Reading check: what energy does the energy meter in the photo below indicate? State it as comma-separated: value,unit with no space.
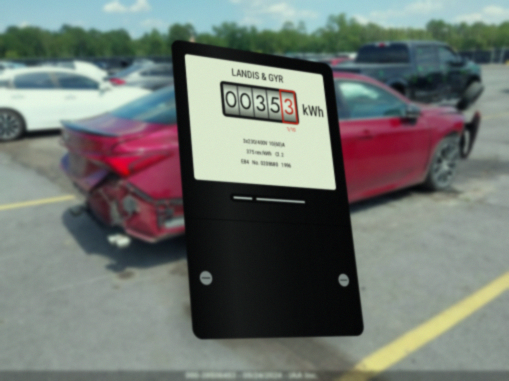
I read 35.3,kWh
